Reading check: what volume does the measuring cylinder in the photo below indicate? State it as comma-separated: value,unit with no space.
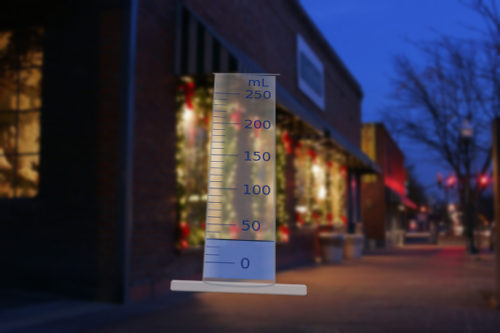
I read 30,mL
